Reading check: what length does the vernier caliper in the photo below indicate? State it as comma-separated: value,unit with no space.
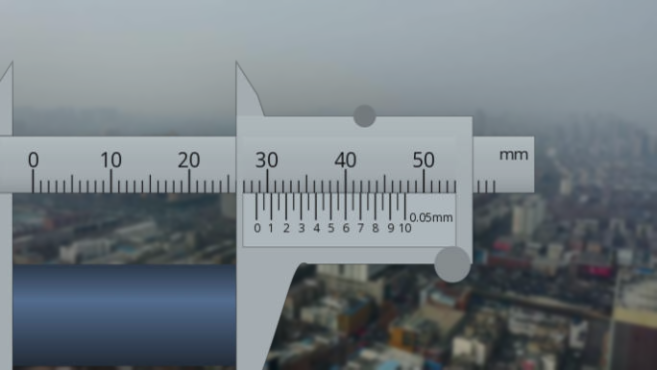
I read 28.6,mm
